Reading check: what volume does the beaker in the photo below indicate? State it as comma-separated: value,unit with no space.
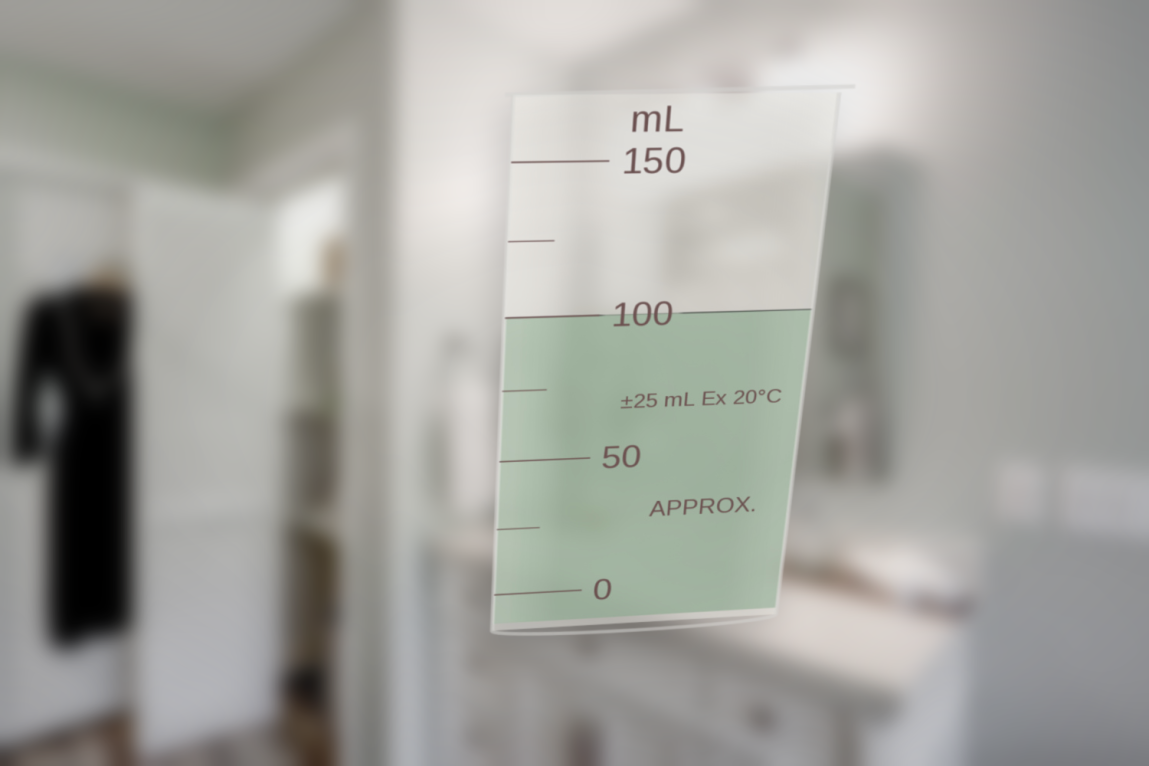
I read 100,mL
